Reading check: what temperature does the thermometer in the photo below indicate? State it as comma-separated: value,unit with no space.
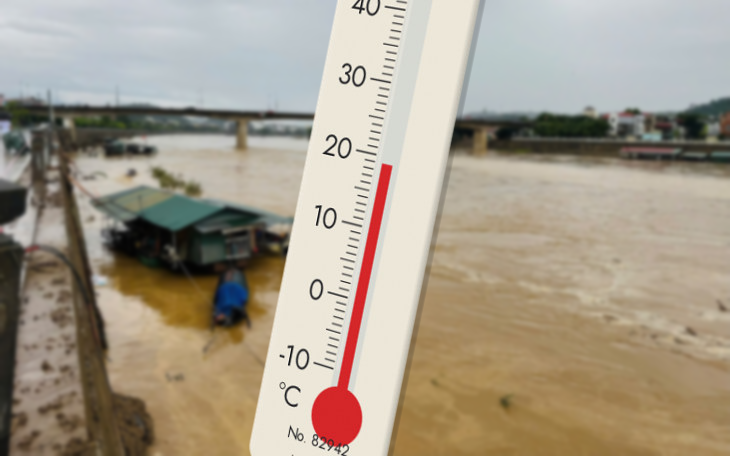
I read 19,°C
